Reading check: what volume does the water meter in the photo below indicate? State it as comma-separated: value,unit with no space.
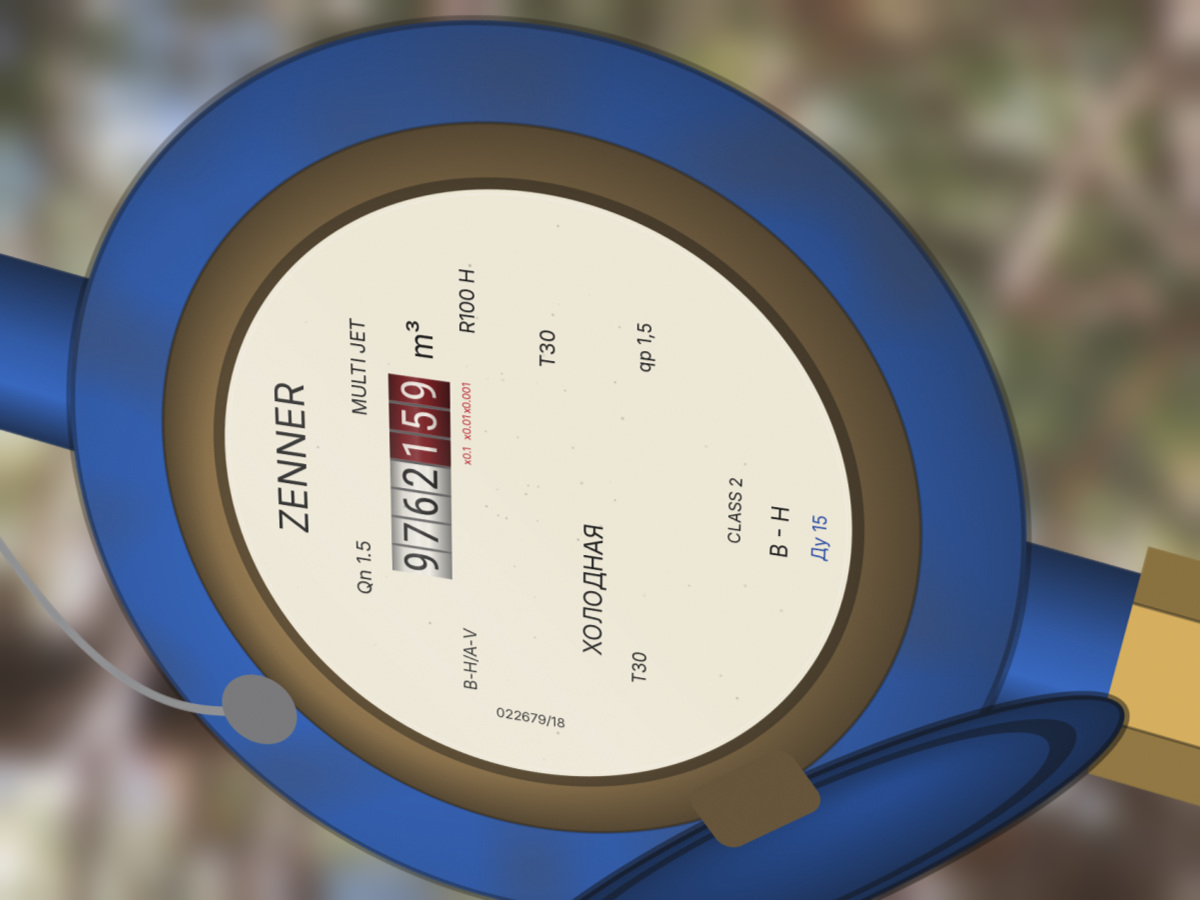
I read 9762.159,m³
